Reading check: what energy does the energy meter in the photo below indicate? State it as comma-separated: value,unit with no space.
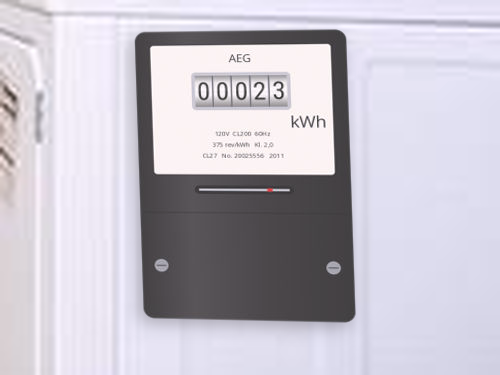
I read 23,kWh
